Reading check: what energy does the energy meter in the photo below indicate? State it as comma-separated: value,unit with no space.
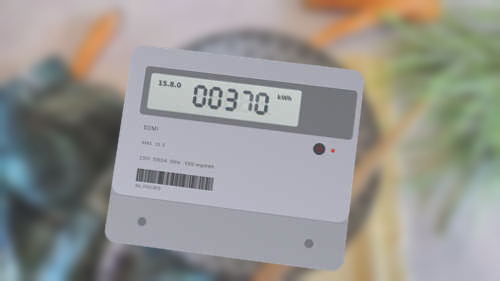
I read 370,kWh
